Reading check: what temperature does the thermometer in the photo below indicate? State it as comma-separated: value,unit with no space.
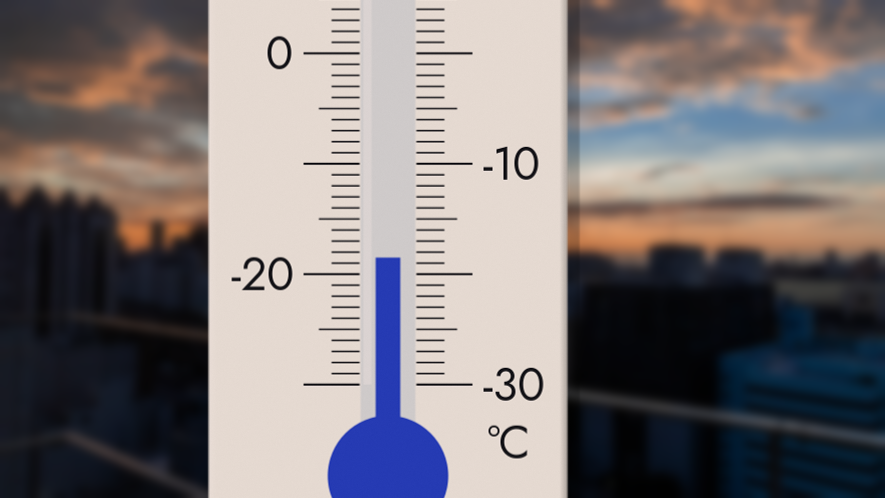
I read -18.5,°C
